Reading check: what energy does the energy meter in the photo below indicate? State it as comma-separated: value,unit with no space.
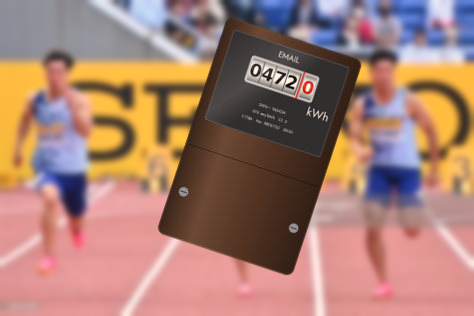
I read 472.0,kWh
